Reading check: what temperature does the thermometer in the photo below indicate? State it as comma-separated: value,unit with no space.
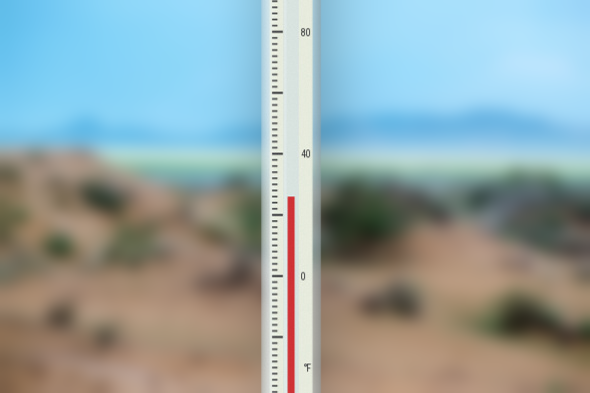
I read 26,°F
